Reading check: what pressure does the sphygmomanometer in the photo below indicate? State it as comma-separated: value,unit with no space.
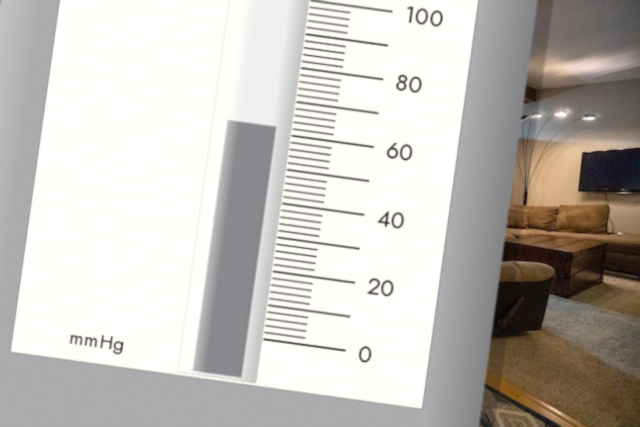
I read 62,mmHg
